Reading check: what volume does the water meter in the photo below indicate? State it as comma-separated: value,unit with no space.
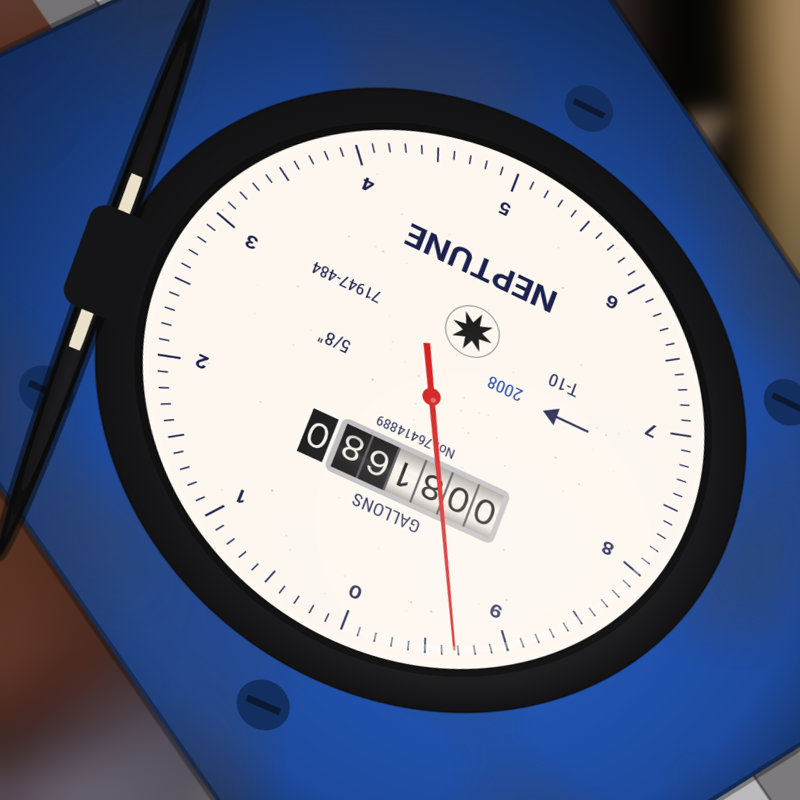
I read 81679.3,gal
